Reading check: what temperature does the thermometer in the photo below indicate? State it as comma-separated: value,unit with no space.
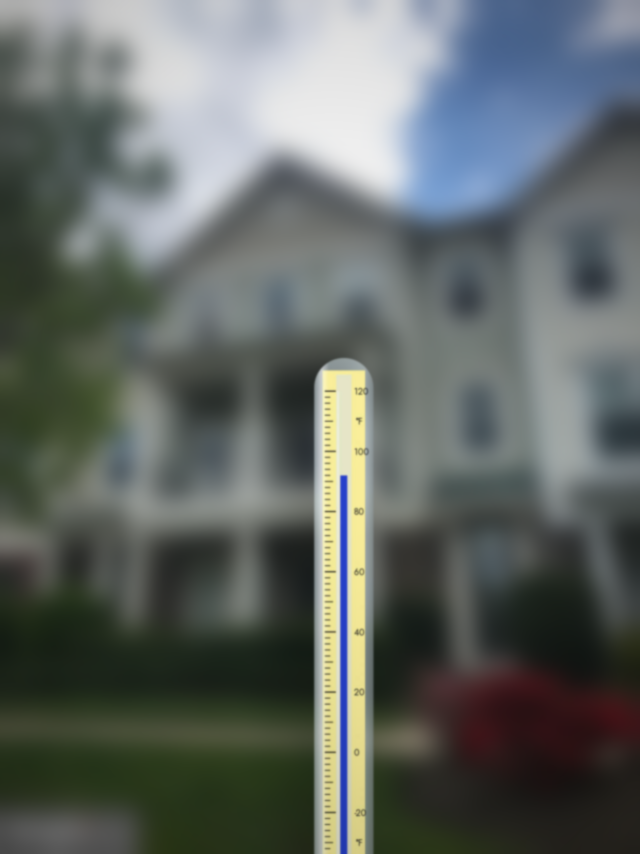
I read 92,°F
